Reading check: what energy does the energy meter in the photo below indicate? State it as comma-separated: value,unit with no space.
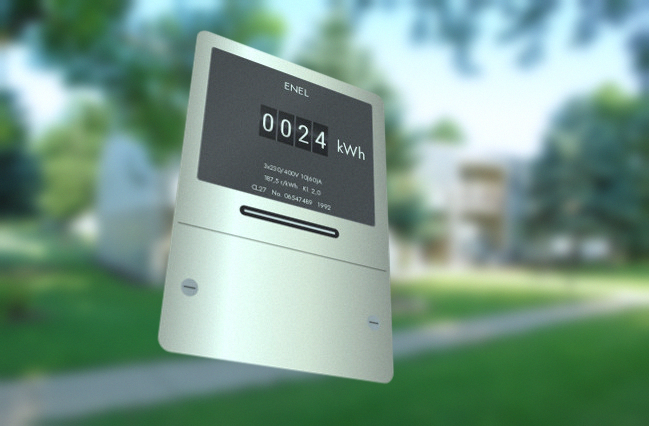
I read 24,kWh
